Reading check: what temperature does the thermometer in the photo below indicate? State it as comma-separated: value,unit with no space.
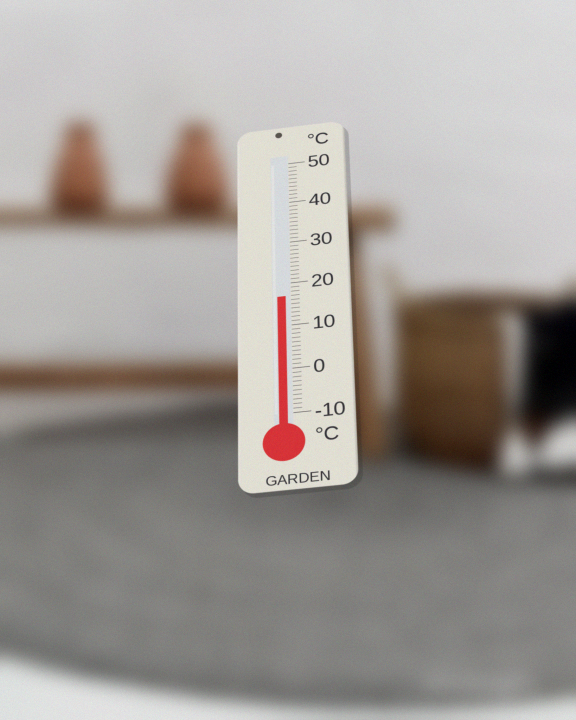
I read 17,°C
